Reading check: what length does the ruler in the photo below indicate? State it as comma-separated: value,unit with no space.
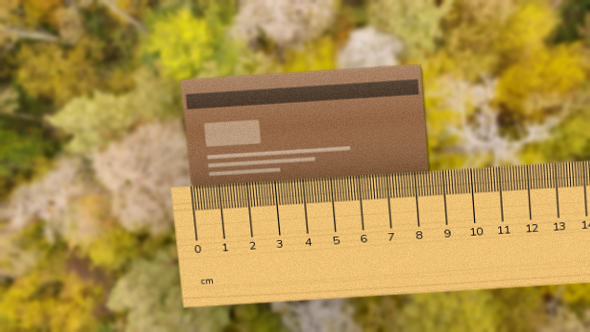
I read 8.5,cm
